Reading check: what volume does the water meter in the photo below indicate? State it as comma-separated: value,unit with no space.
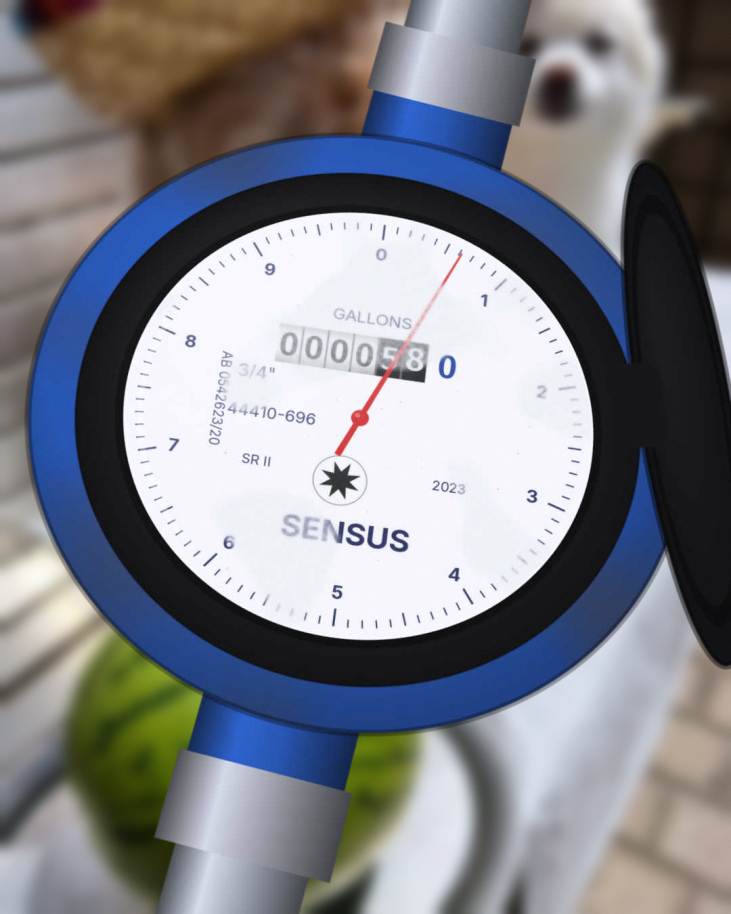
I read 580.6,gal
